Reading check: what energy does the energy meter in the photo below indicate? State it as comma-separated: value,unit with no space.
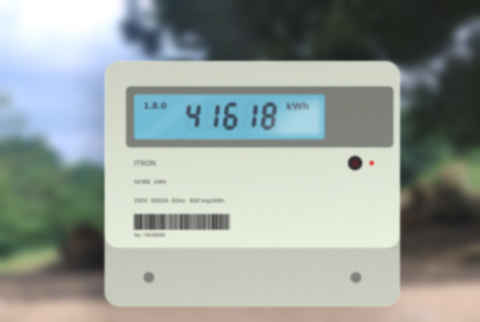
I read 41618,kWh
